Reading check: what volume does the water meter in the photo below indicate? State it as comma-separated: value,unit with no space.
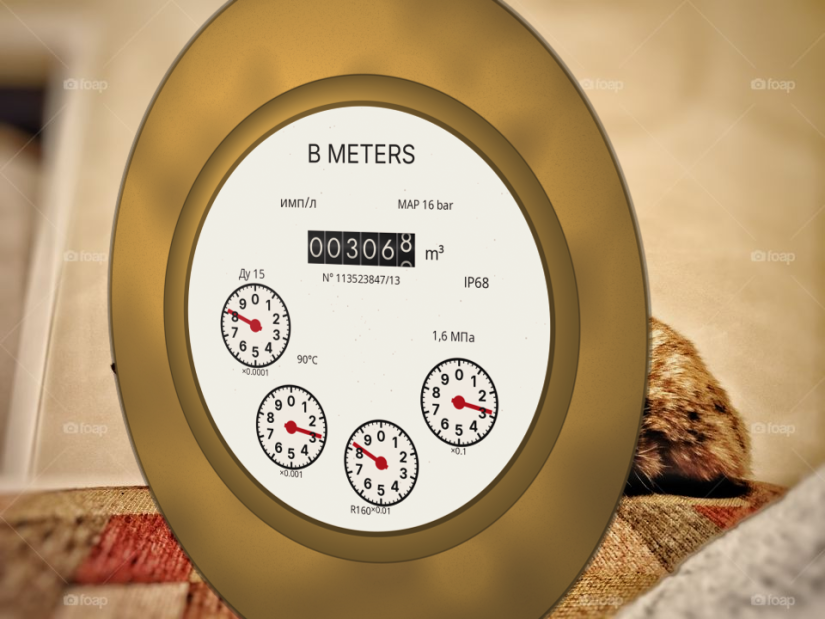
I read 3068.2828,m³
